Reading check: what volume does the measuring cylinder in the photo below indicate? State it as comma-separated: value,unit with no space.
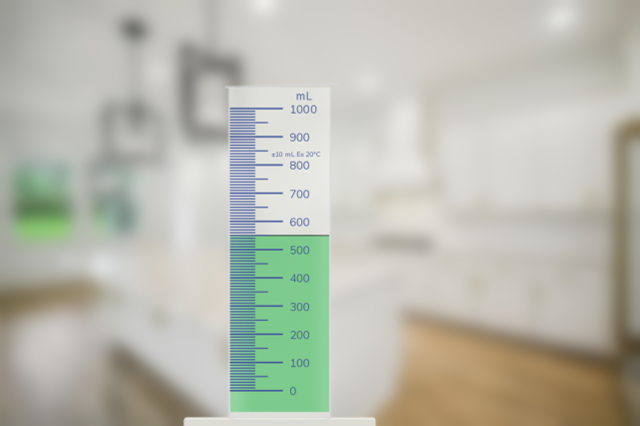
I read 550,mL
